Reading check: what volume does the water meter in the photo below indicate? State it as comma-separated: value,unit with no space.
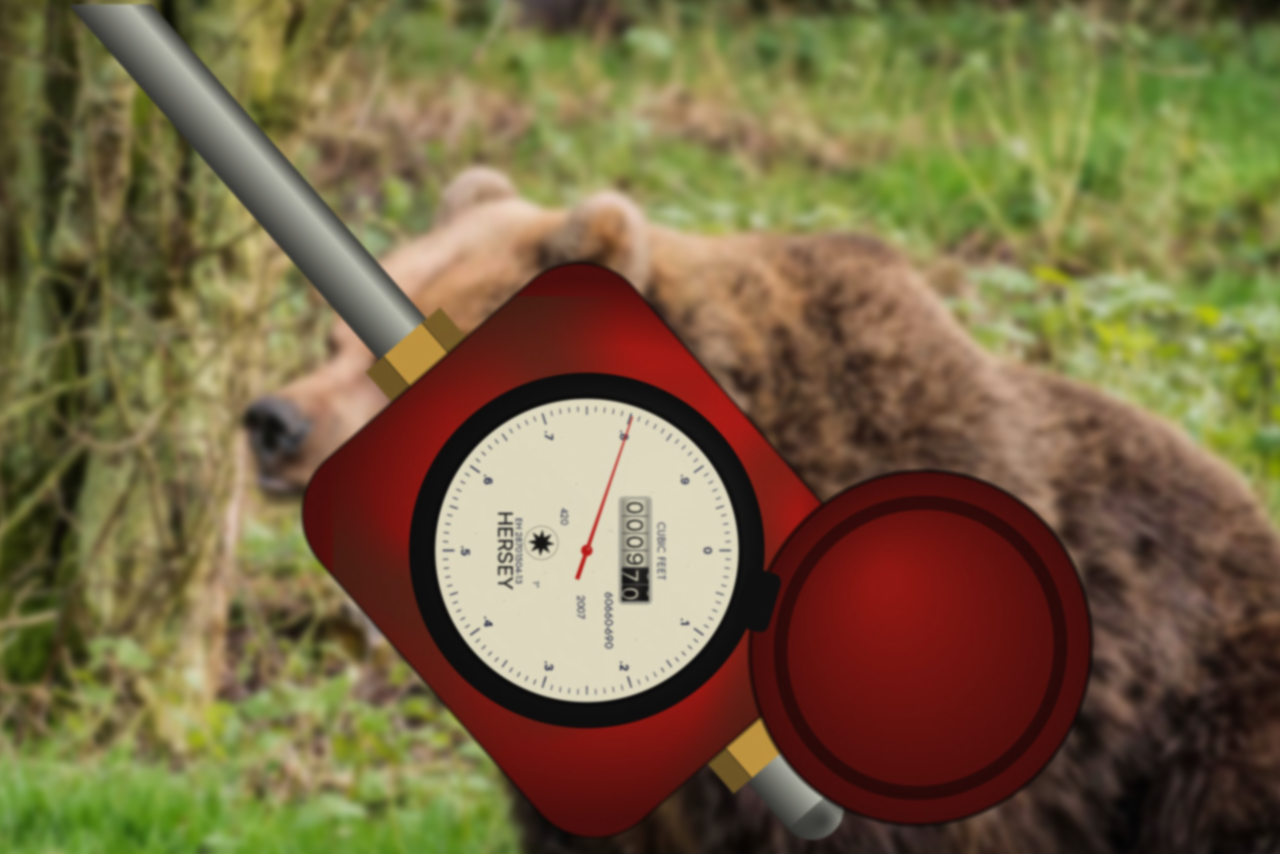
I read 969.80,ft³
